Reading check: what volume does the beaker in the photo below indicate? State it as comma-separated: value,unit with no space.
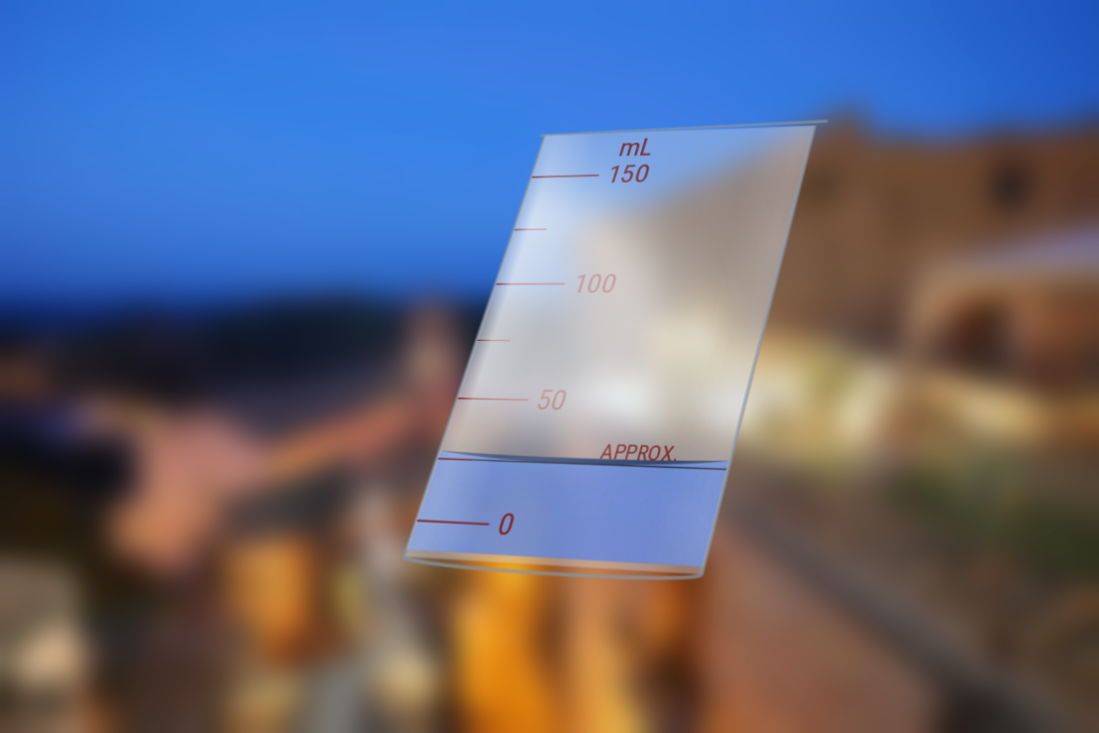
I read 25,mL
